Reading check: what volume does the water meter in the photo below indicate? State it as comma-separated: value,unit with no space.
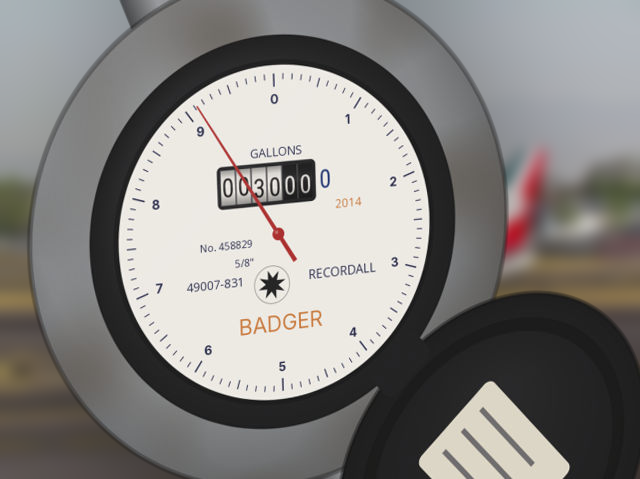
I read 29999.1,gal
